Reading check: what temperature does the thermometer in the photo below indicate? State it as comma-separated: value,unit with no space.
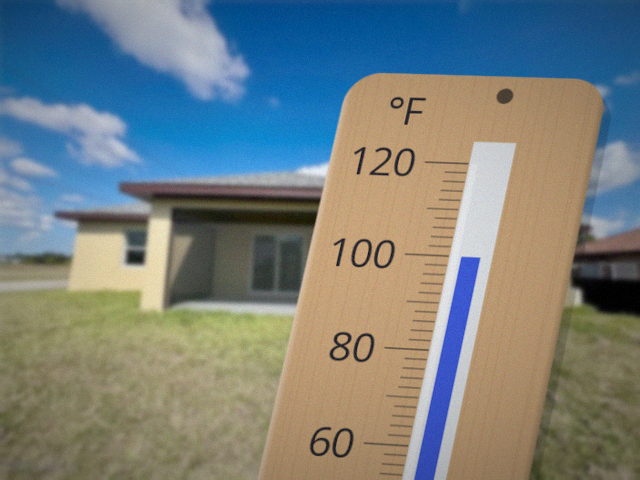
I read 100,°F
